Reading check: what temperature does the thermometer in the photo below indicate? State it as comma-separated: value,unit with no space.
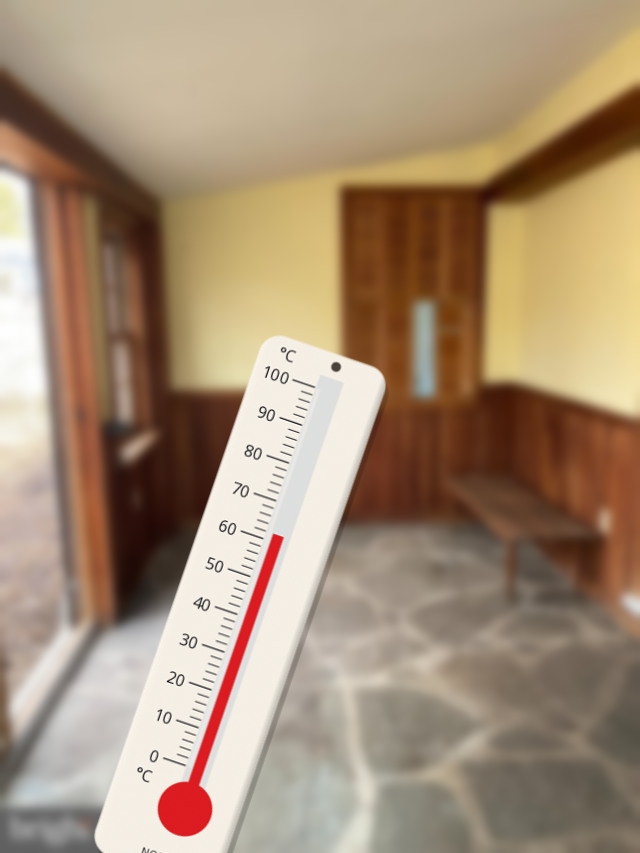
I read 62,°C
